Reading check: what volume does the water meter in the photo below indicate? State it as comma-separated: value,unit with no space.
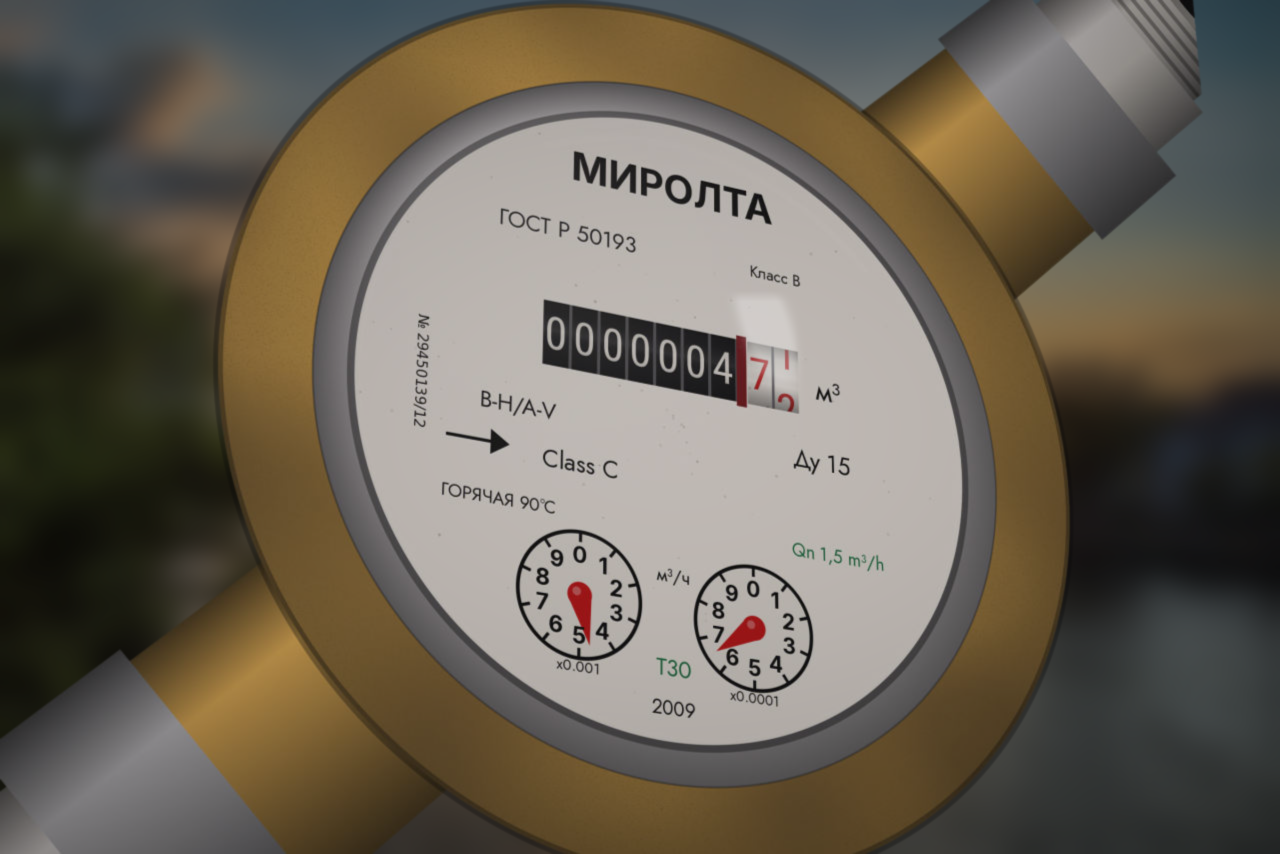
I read 4.7146,m³
